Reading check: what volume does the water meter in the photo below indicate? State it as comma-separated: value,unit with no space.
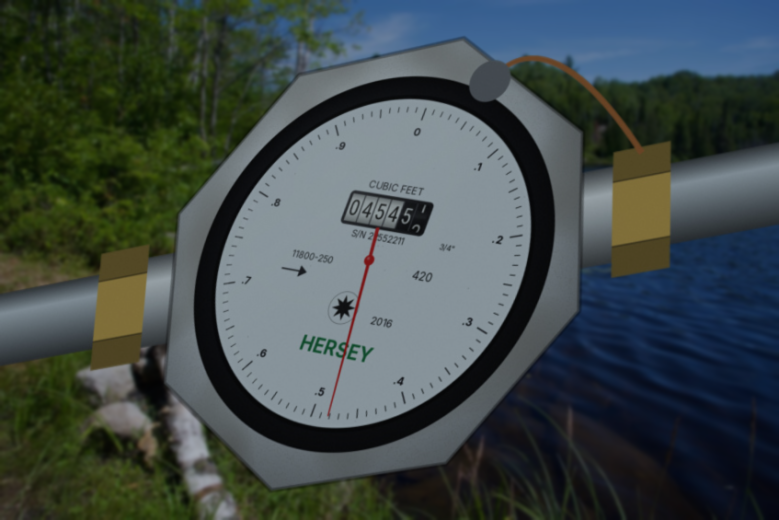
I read 45451.48,ft³
